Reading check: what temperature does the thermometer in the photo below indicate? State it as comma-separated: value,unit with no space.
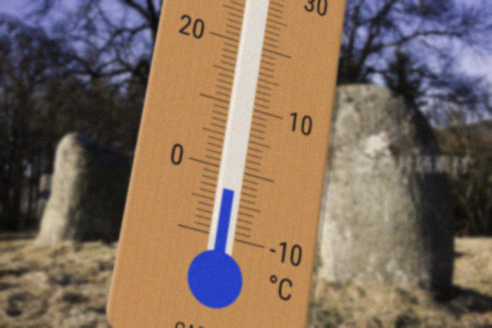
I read -3,°C
